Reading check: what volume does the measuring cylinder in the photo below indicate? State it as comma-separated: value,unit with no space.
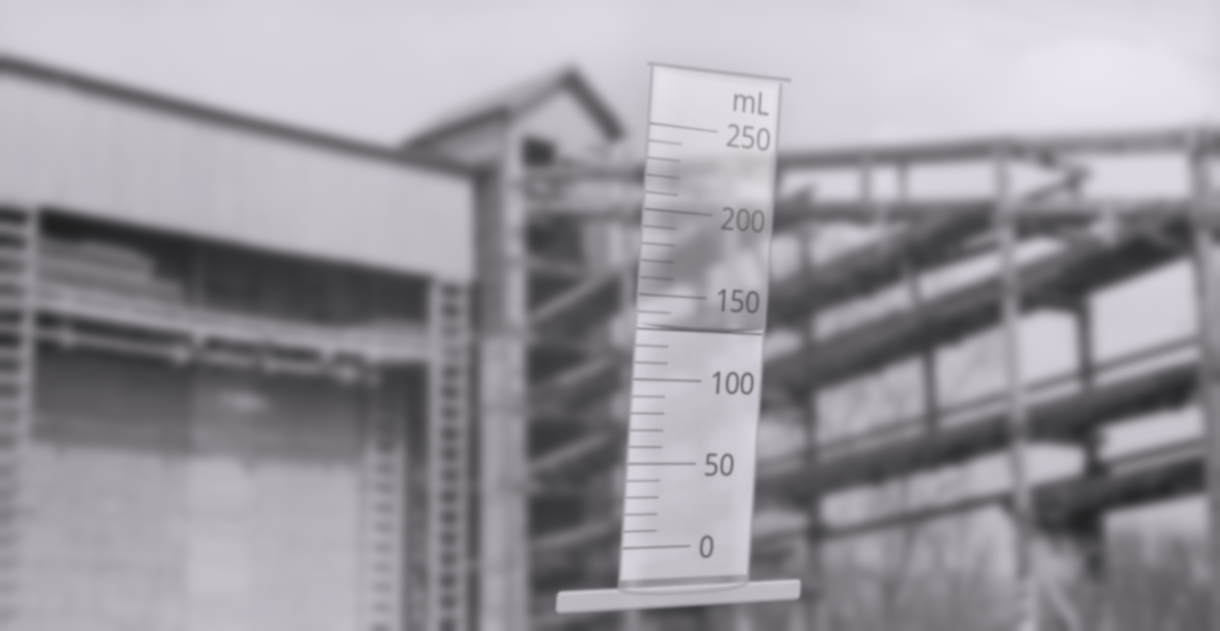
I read 130,mL
